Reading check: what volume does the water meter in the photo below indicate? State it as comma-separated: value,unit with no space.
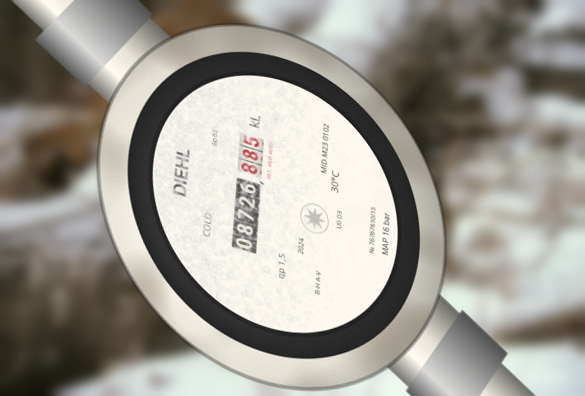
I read 8726.885,kL
